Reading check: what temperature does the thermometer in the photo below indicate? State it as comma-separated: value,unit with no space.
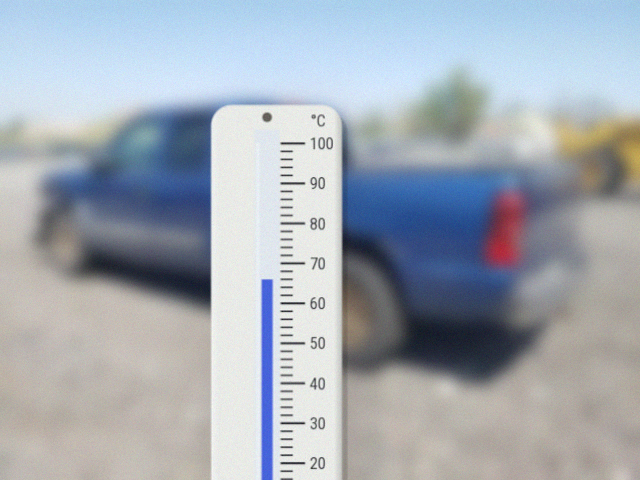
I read 66,°C
